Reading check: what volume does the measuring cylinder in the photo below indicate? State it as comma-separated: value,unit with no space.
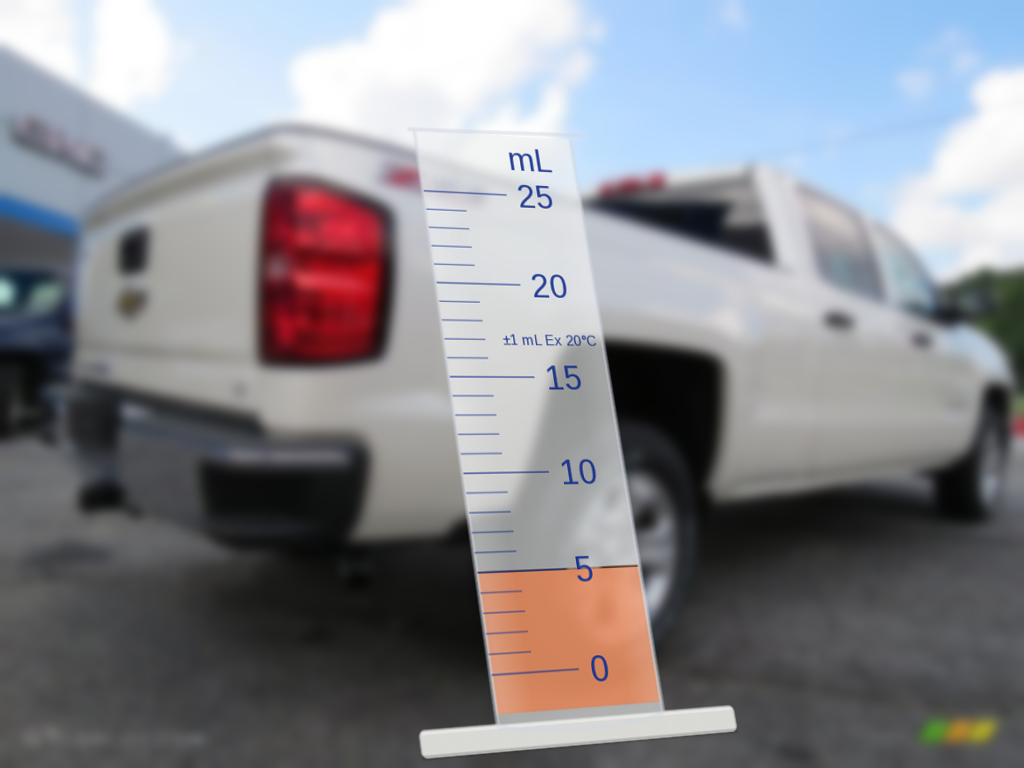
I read 5,mL
